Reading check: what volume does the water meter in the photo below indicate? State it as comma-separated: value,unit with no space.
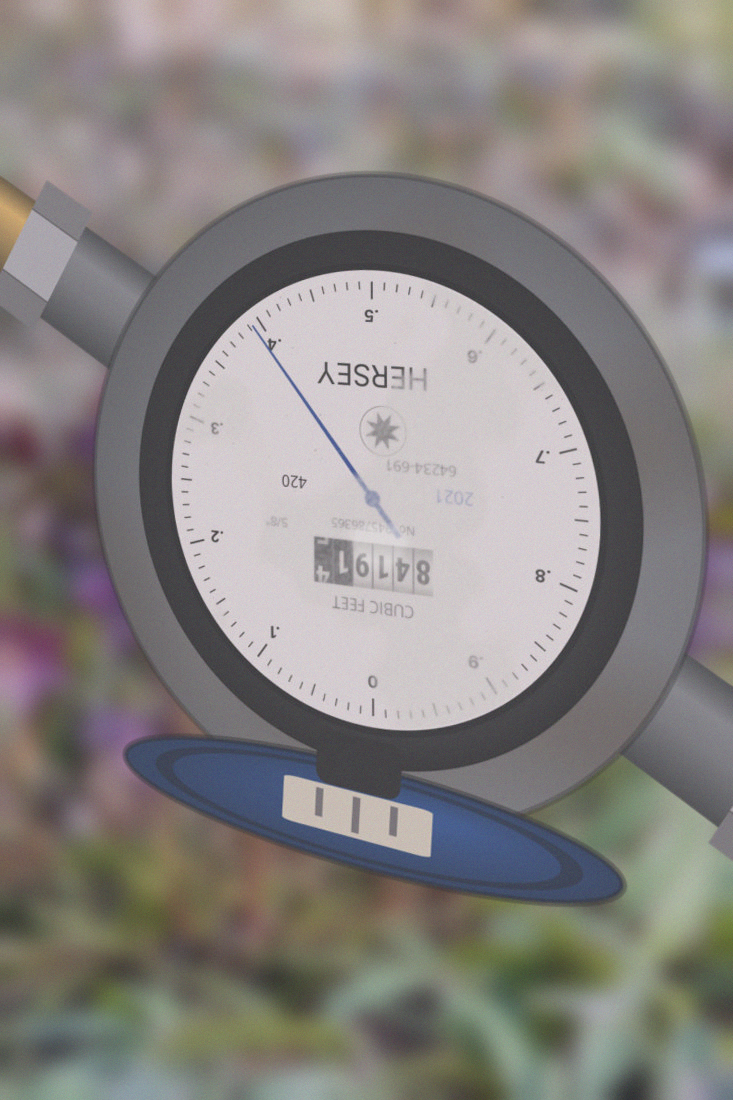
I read 841914.39,ft³
